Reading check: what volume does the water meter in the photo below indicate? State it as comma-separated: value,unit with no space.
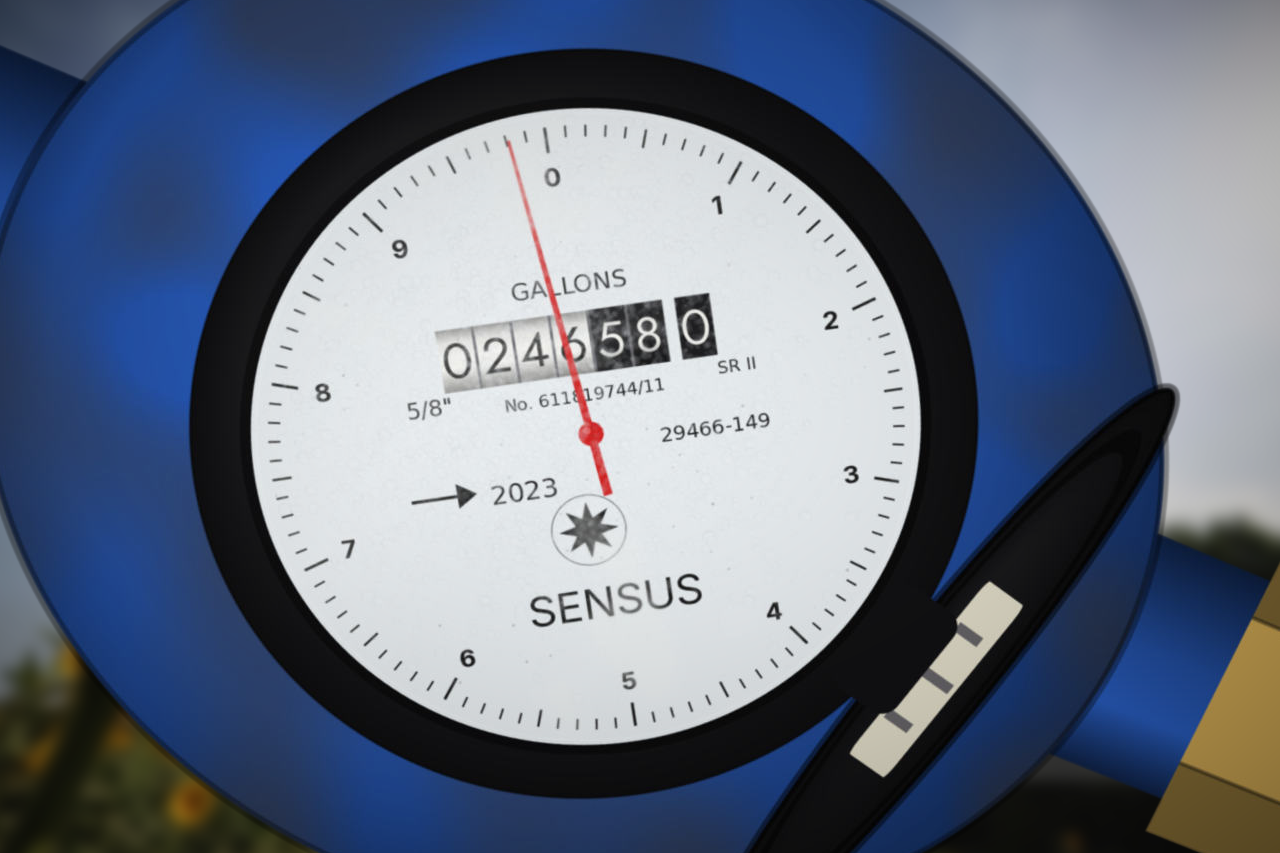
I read 246579.8,gal
